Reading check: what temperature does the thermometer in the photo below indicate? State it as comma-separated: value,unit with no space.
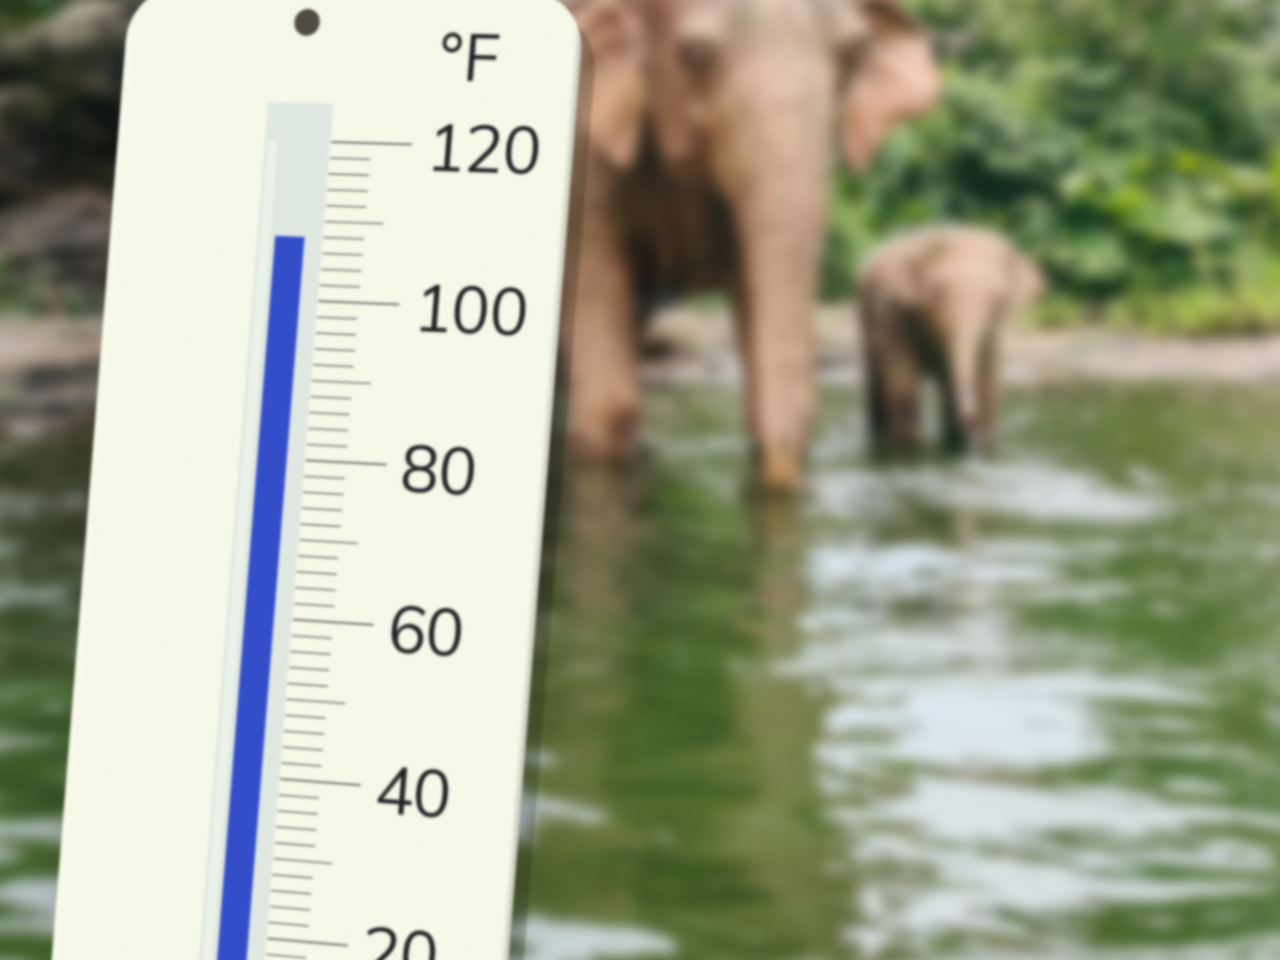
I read 108,°F
